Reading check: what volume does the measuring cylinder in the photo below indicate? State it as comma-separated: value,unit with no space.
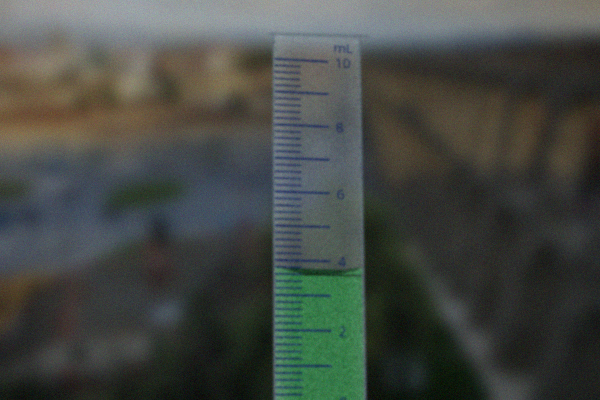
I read 3.6,mL
